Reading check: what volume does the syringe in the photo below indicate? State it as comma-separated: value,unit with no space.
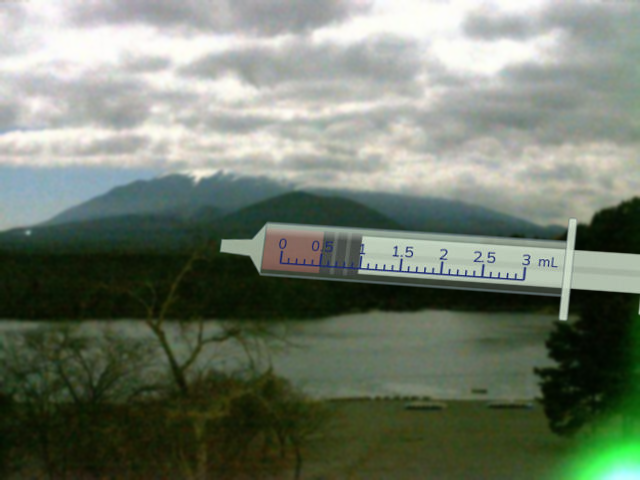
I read 0.5,mL
